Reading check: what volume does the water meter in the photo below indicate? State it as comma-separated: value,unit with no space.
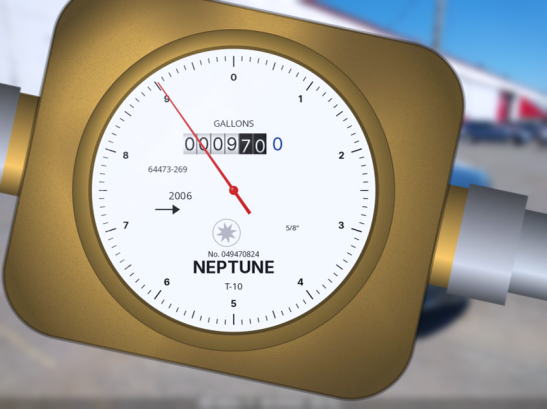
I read 9699.0,gal
